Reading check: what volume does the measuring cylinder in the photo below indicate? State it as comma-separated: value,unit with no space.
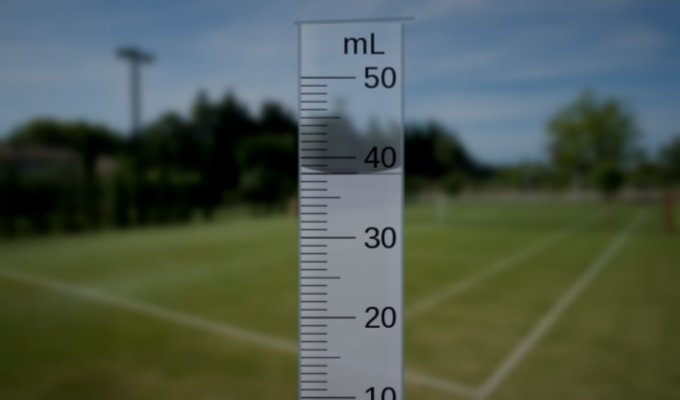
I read 38,mL
